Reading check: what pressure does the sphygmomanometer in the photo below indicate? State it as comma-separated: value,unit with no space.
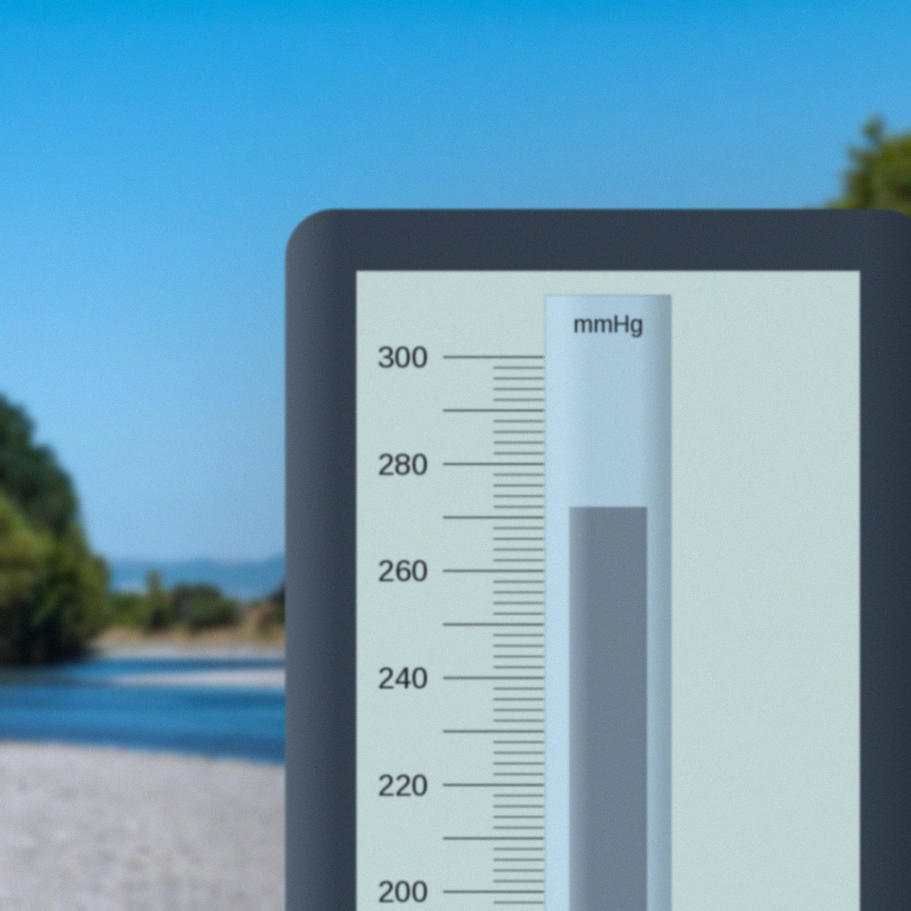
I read 272,mmHg
